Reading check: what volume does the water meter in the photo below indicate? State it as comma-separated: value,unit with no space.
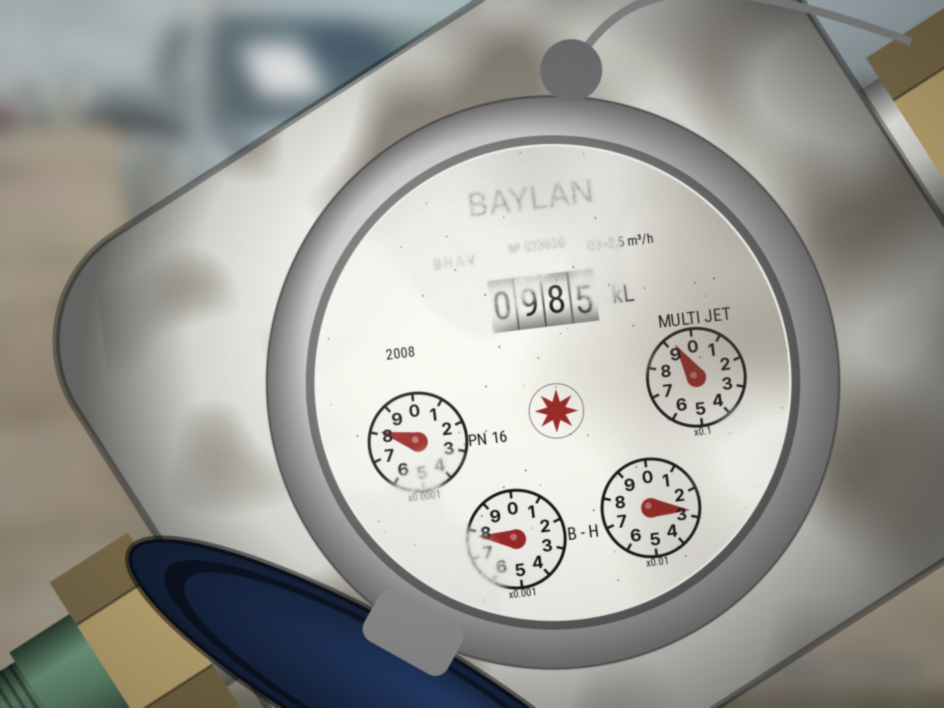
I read 984.9278,kL
